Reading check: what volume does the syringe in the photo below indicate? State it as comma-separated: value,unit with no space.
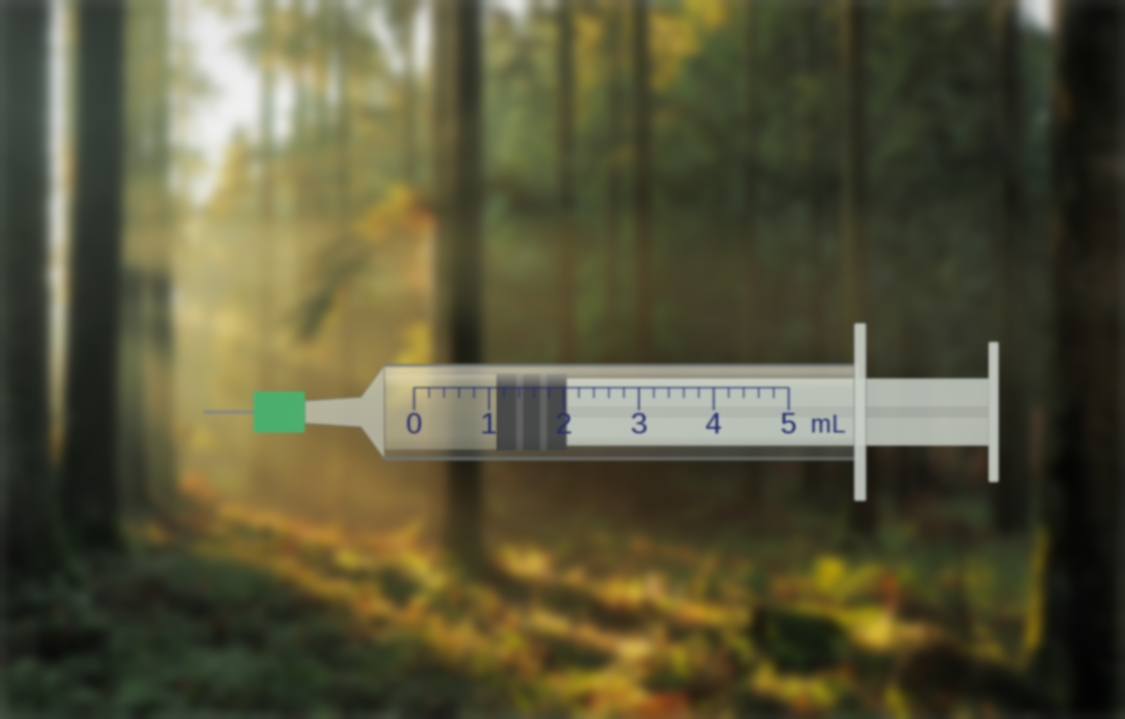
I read 1.1,mL
